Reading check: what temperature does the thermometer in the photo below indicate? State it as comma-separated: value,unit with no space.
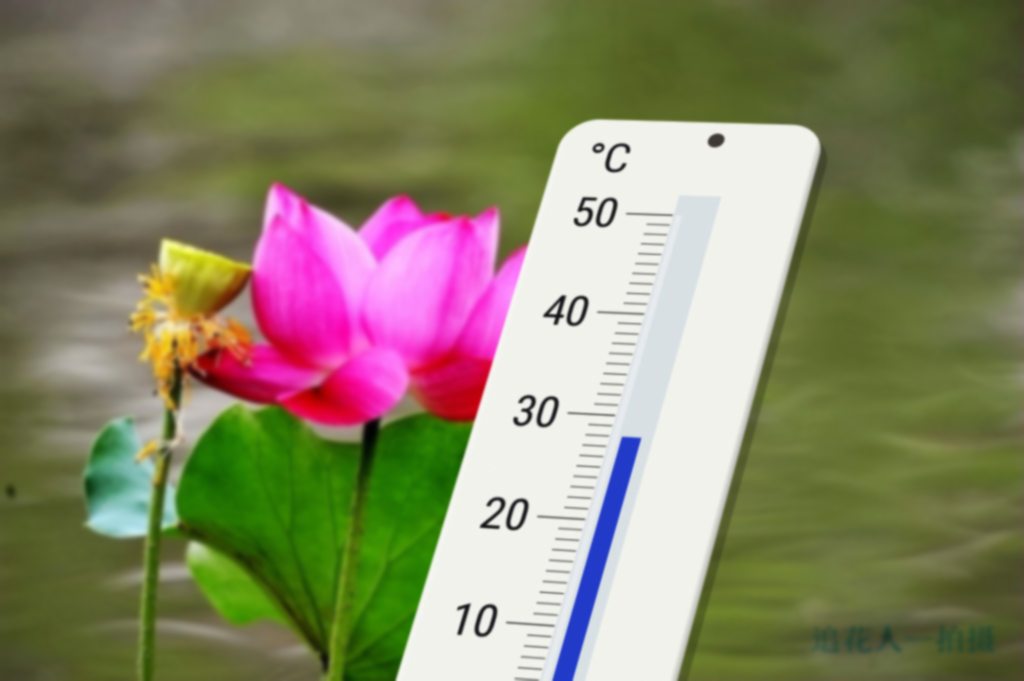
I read 28,°C
